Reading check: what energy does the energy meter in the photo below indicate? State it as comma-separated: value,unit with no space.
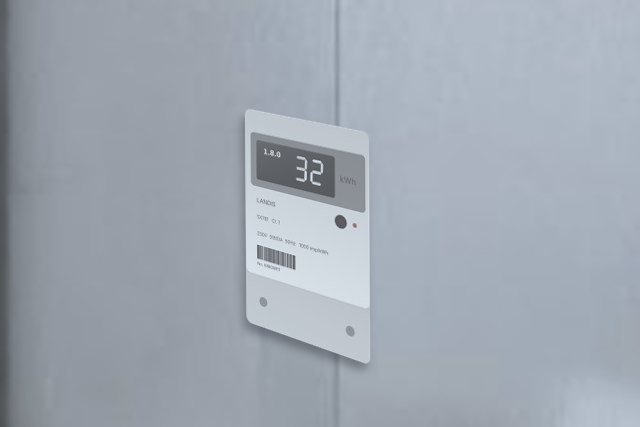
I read 32,kWh
